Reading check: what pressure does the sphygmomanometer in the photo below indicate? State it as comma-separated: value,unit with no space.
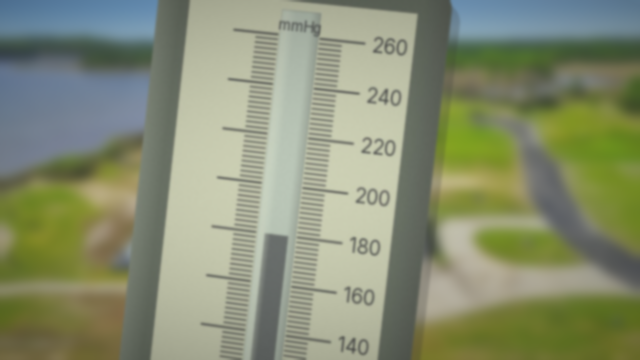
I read 180,mmHg
